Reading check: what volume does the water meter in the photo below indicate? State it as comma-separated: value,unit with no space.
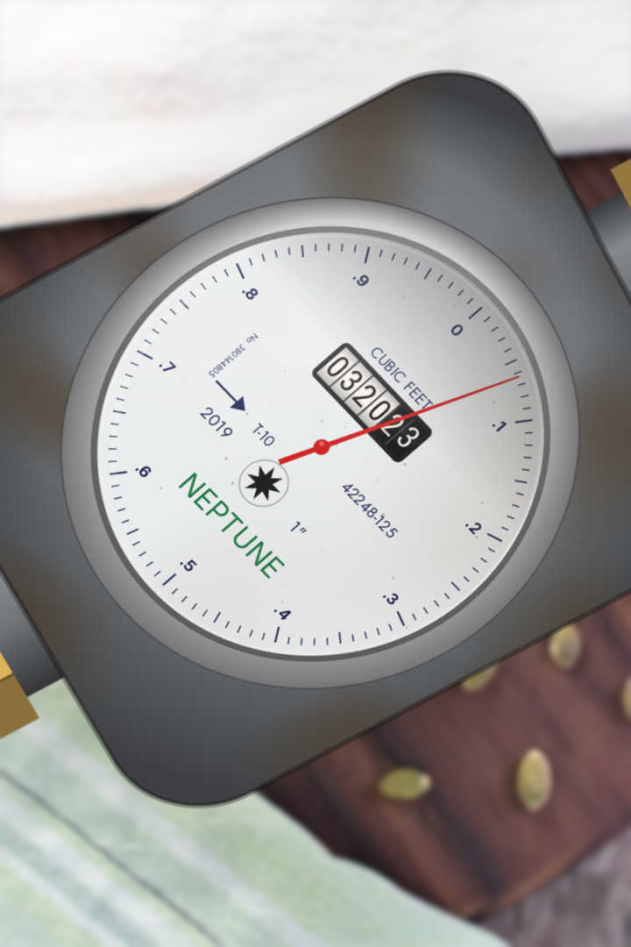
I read 32023.06,ft³
